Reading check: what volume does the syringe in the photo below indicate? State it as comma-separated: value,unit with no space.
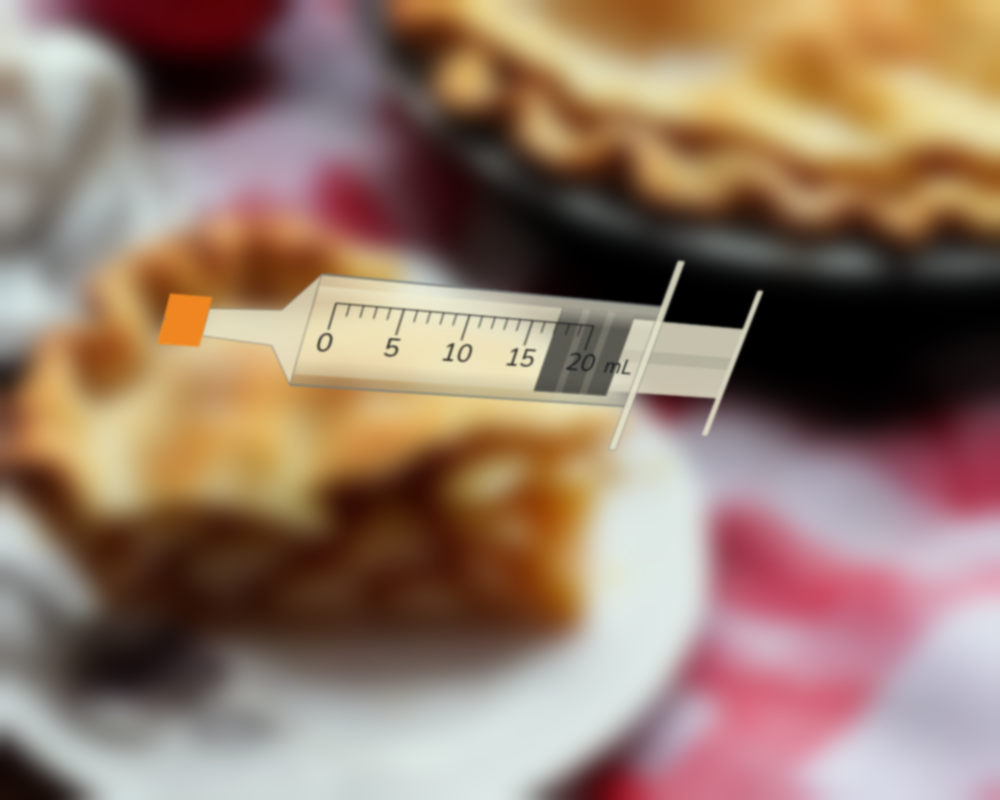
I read 17,mL
